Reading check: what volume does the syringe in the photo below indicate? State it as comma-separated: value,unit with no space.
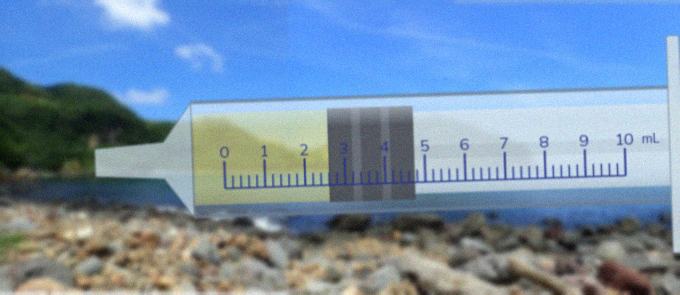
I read 2.6,mL
